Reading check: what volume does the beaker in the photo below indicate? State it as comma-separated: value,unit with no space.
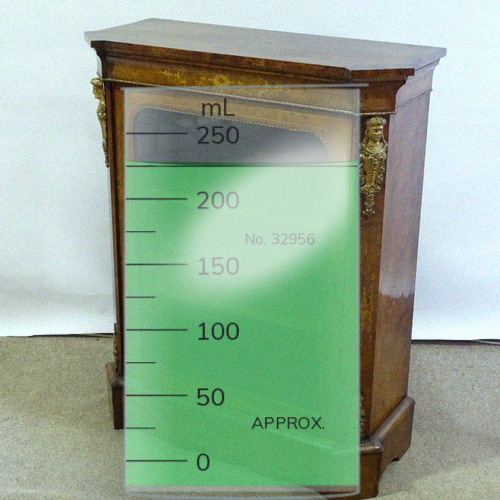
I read 225,mL
